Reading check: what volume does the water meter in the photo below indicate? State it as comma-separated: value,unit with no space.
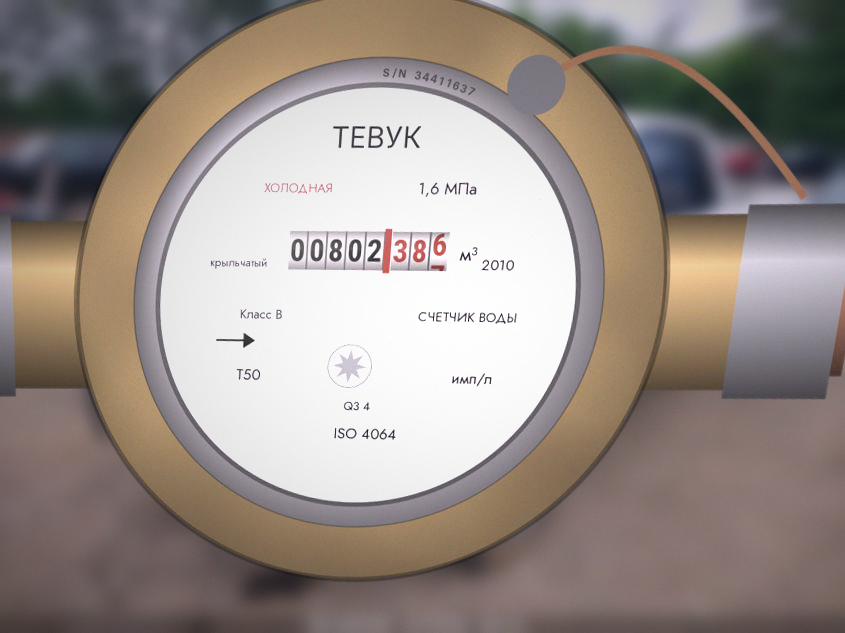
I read 802.386,m³
